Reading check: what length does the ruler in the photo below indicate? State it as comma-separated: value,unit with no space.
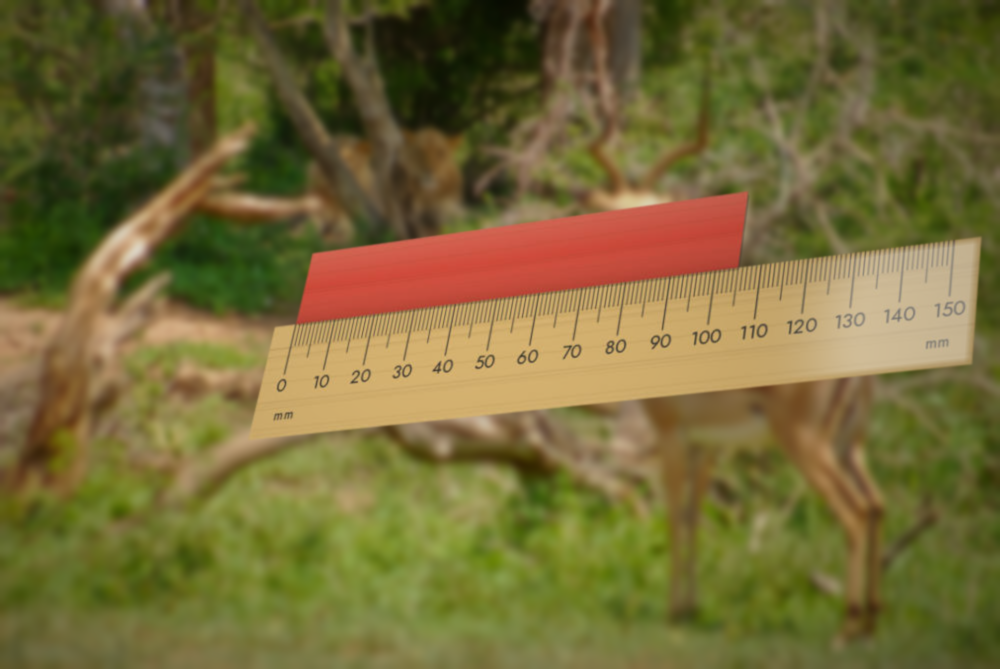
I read 105,mm
